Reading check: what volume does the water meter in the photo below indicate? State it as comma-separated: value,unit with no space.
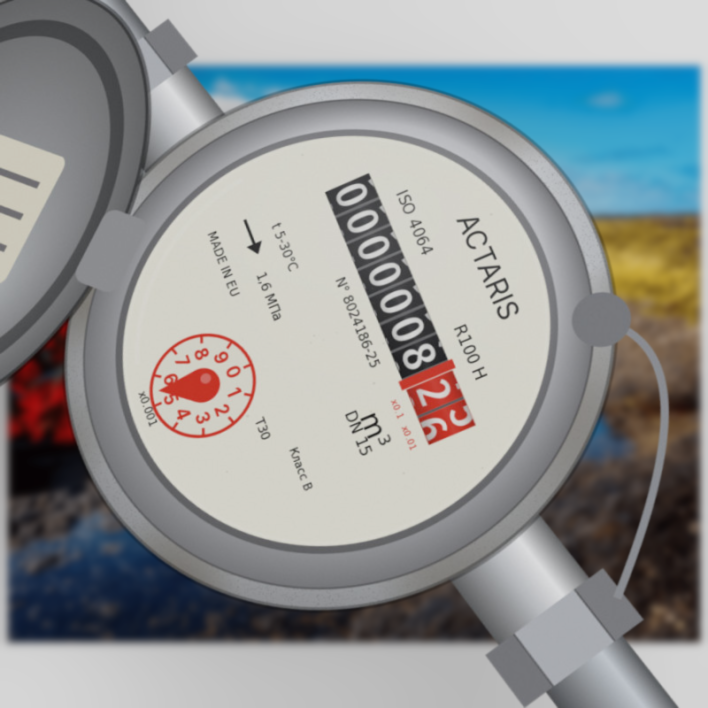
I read 8.255,m³
